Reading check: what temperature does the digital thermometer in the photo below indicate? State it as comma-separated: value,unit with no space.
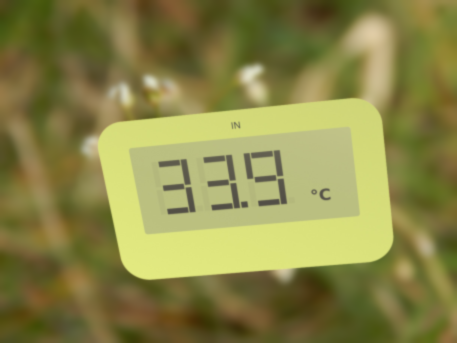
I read 33.9,°C
